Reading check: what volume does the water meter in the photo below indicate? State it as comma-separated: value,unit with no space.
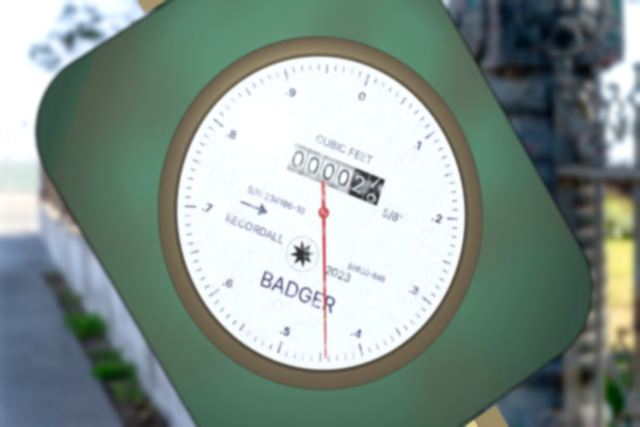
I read 27.44,ft³
